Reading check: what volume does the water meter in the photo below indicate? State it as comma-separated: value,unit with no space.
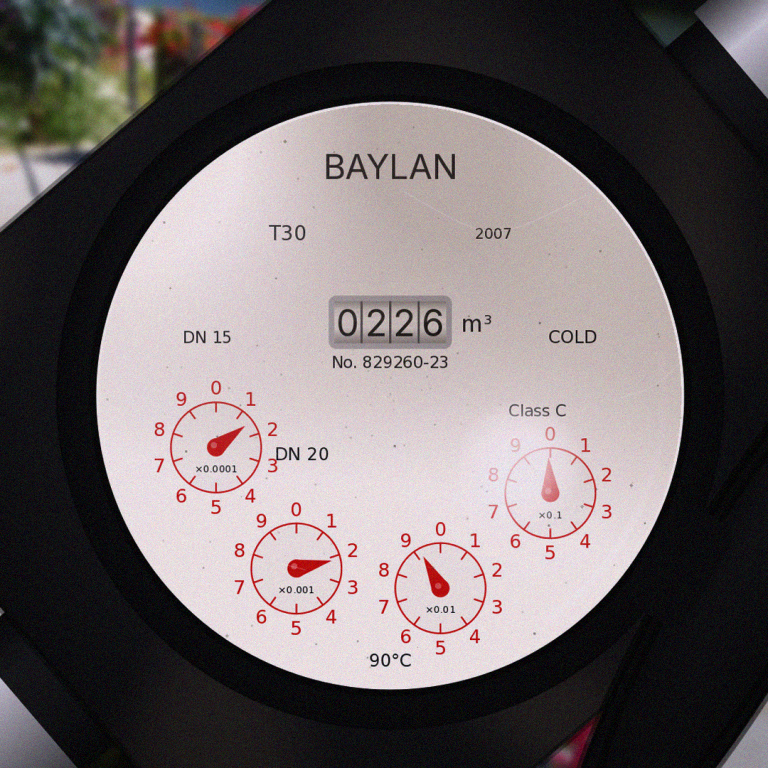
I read 225.9921,m³
